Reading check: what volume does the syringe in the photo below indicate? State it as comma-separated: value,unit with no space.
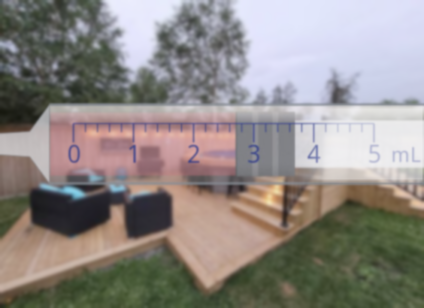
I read 2.7,mL
